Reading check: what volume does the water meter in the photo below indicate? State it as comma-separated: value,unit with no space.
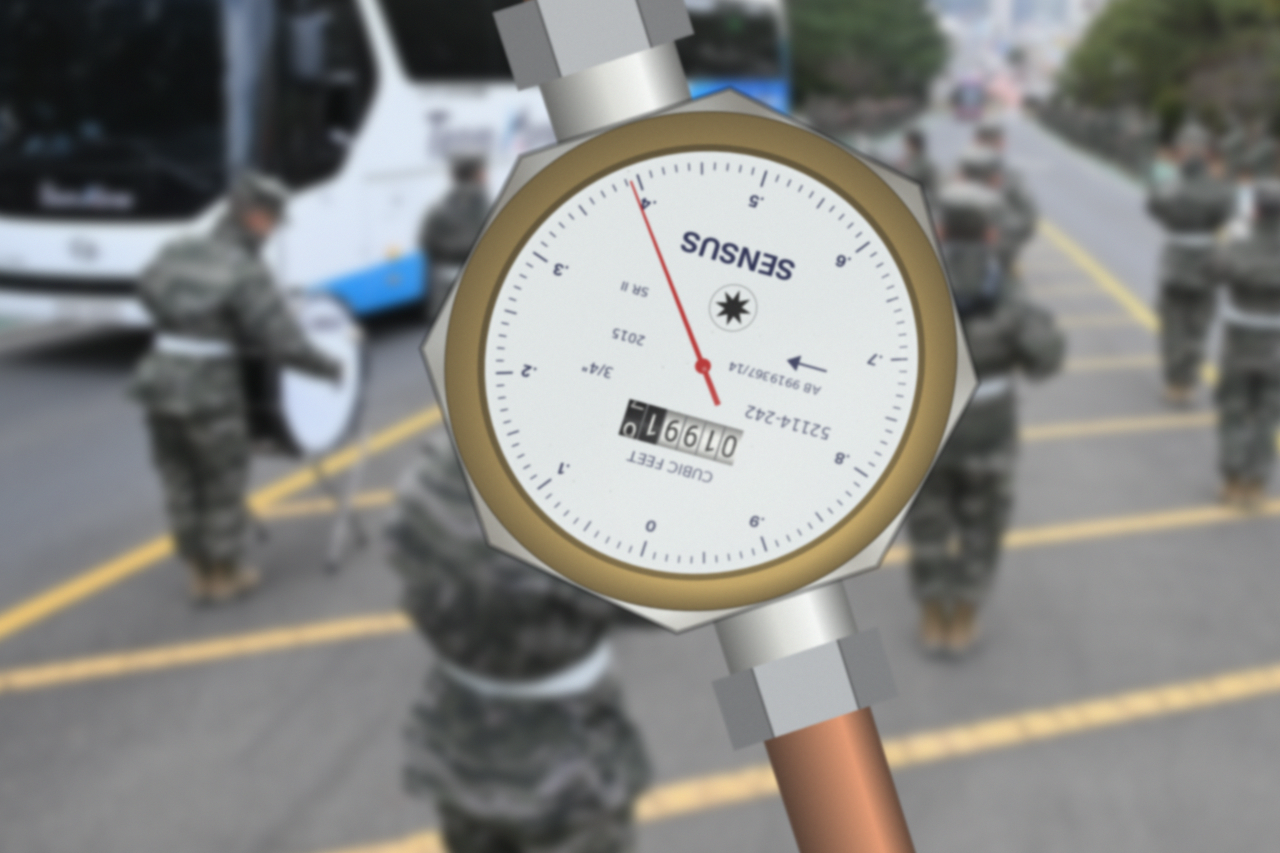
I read 19916.39,ft³
